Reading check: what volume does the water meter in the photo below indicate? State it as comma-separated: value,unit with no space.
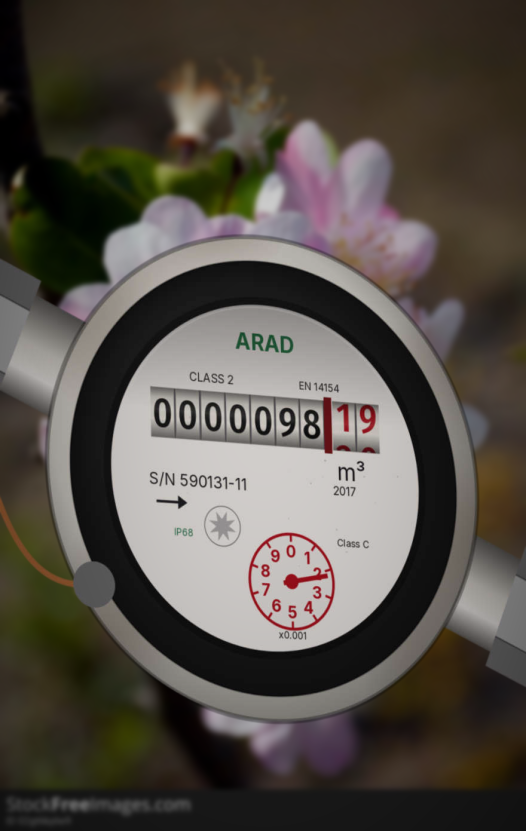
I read 98.192,m³
